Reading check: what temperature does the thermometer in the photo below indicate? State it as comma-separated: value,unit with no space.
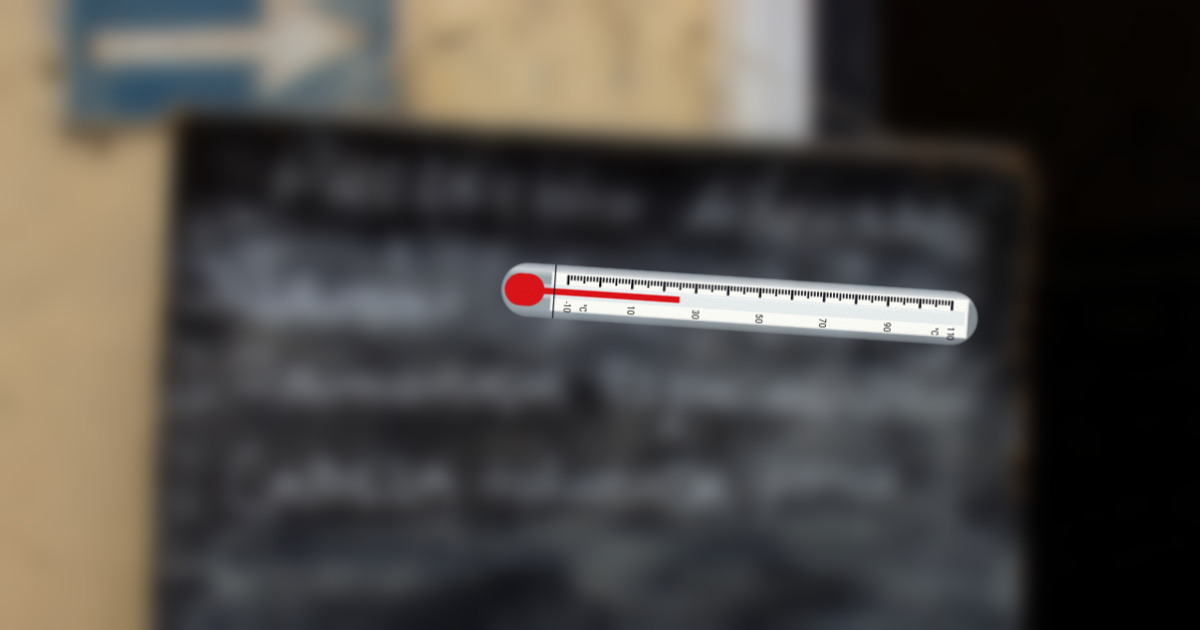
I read 25,°C
